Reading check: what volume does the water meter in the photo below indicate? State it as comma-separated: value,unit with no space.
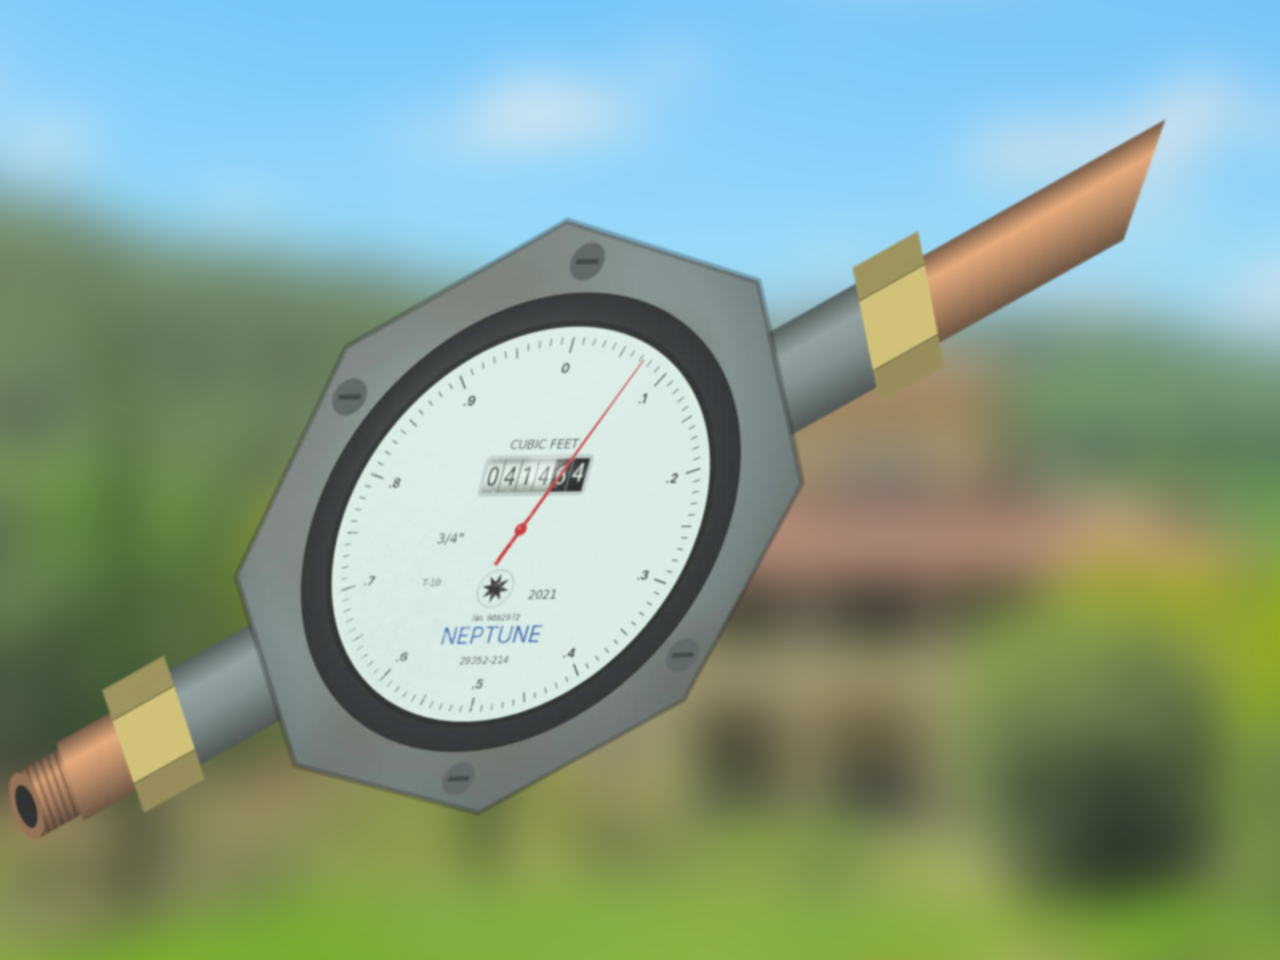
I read 41464.07,ft³
